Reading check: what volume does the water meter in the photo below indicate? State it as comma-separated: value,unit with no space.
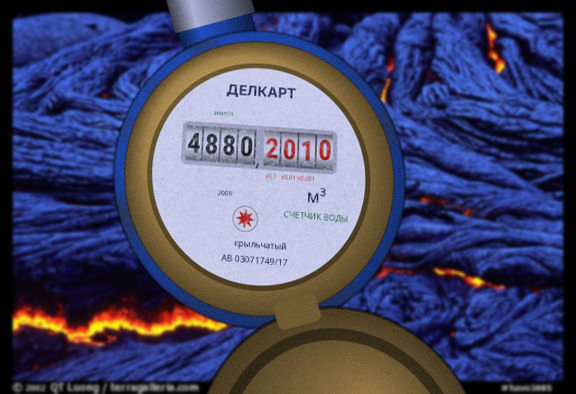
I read 4880.2010,m³
